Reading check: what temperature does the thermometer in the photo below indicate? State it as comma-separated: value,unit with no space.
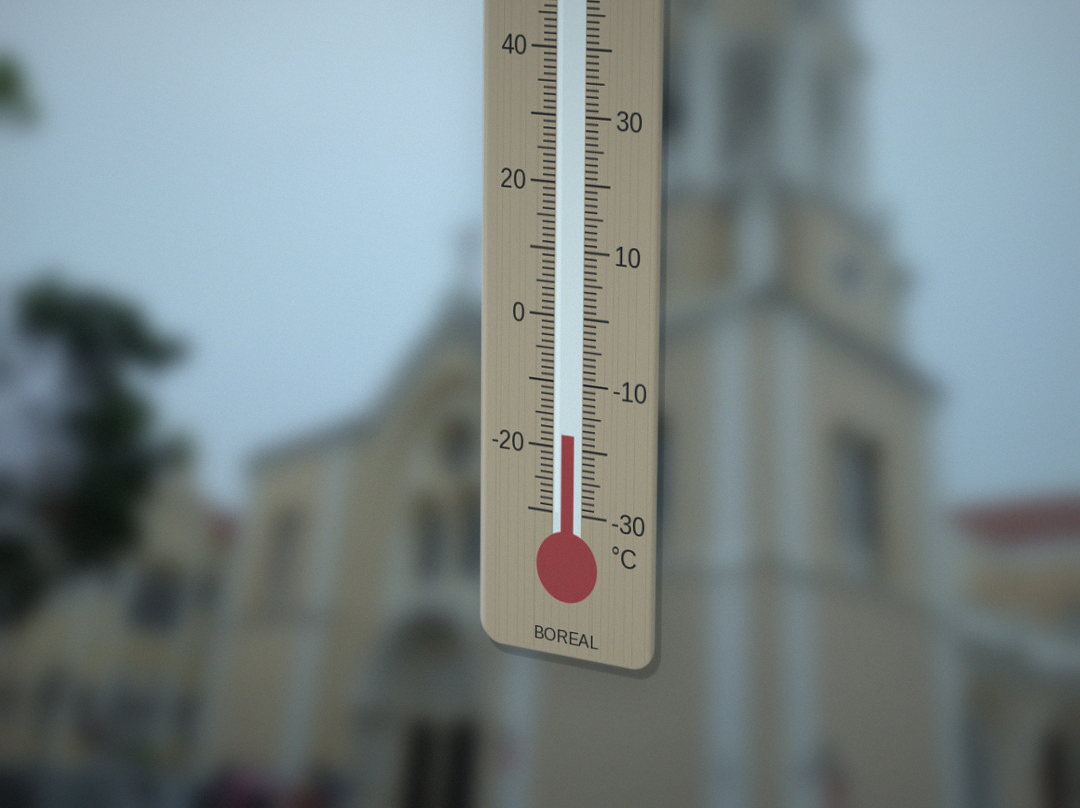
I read -18,°C
